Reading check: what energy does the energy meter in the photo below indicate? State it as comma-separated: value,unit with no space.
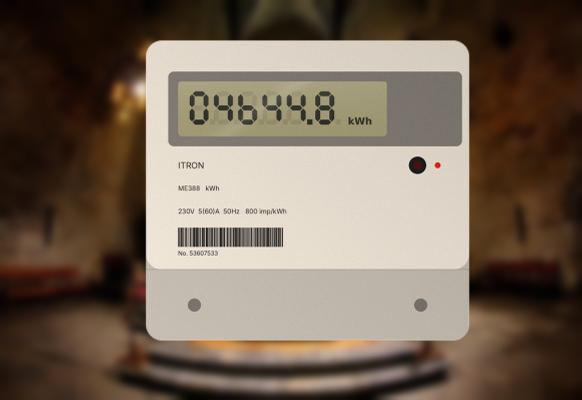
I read 4644.8,kWh
